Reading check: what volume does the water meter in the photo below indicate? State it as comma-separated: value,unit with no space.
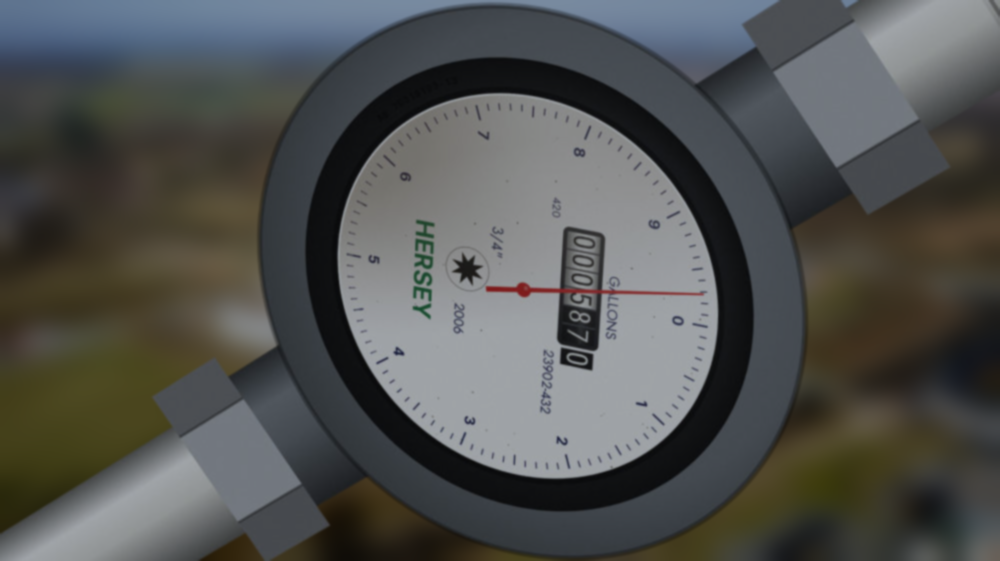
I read 5869.7,gal
